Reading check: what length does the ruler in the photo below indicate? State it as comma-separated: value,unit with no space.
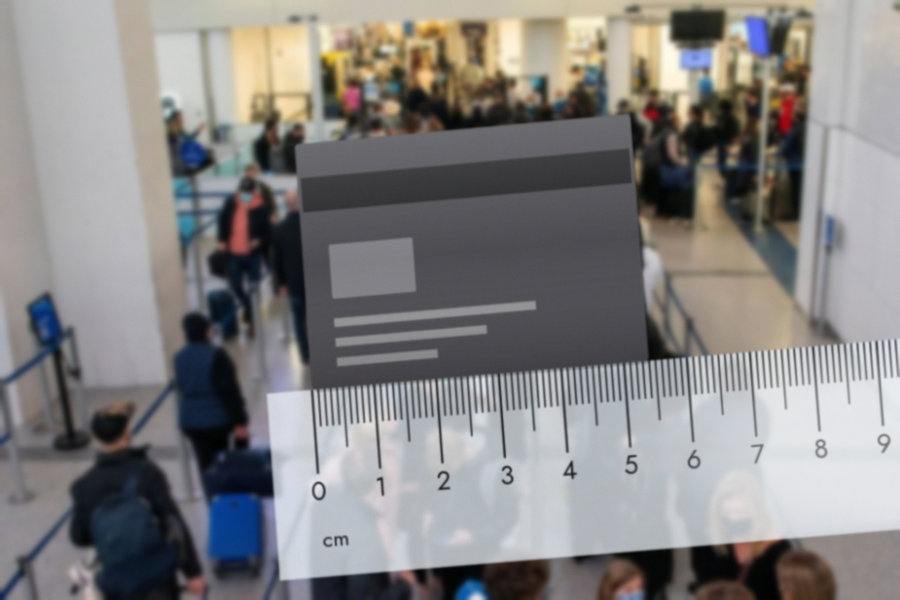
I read 5.4,cm
